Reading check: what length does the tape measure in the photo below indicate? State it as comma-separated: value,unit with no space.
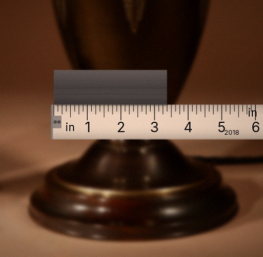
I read 3.375,in
